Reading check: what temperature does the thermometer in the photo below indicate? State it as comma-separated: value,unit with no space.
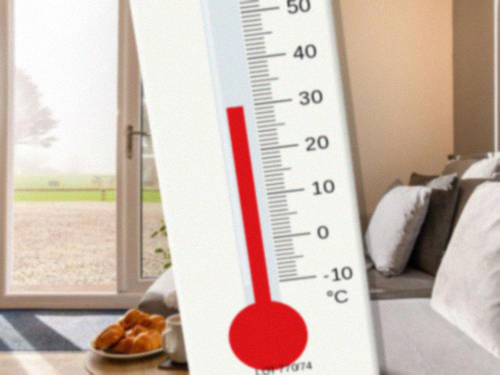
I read 30,°C
